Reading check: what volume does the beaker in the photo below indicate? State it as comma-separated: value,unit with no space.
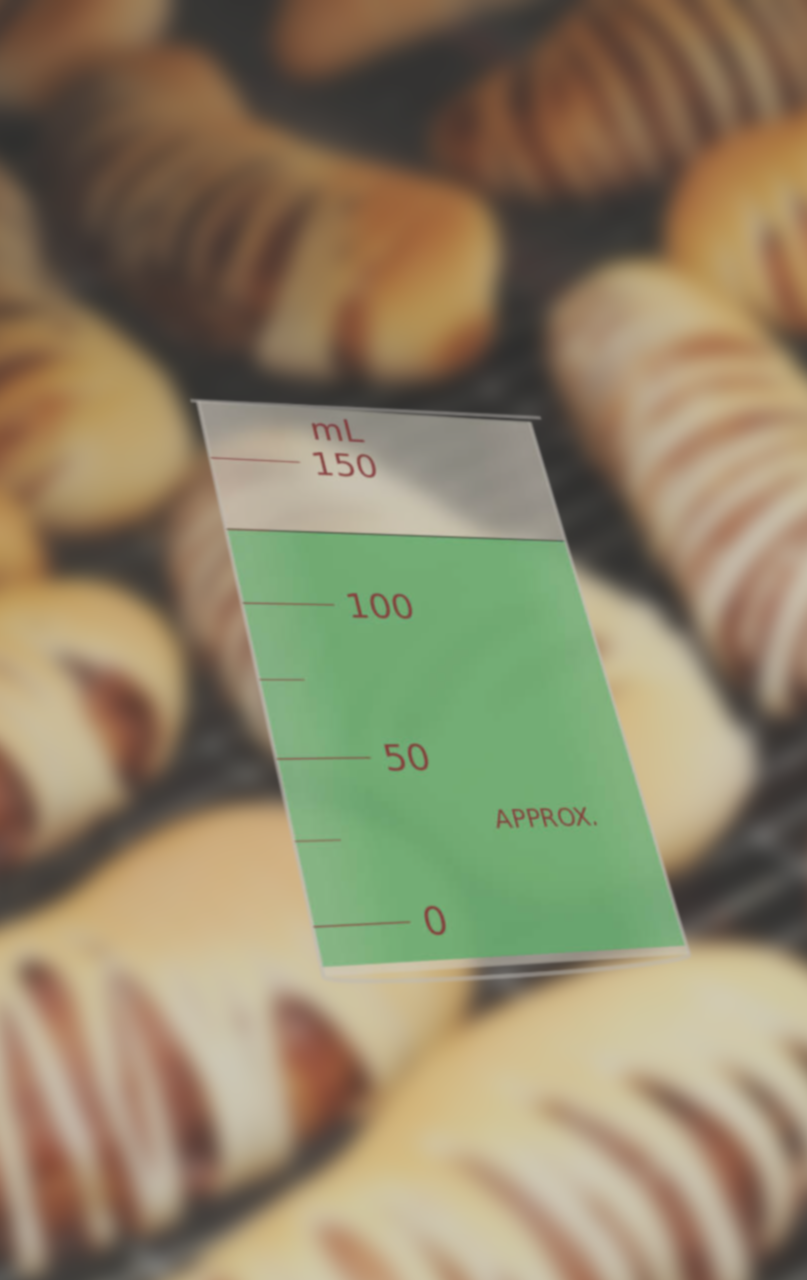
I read 125,mL
